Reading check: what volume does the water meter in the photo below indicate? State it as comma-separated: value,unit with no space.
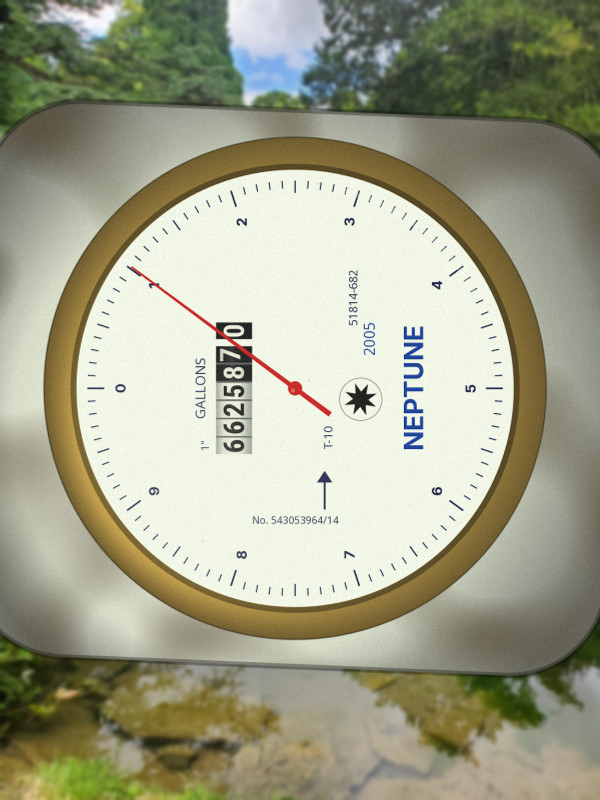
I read 6625871.0,gal
